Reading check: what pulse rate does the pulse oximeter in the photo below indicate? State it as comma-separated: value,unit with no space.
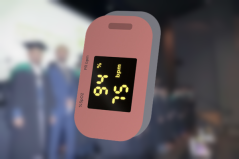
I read 75,bpm
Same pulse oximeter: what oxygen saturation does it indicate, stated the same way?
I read 94,%
